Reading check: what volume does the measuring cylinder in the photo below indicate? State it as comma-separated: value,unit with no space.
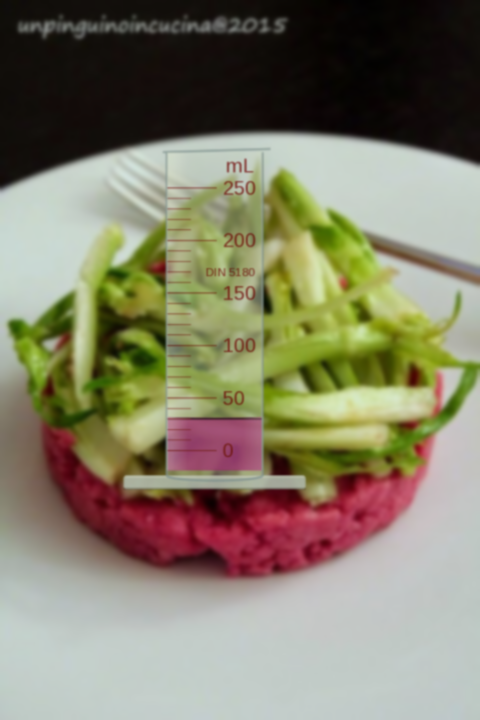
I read 30,mL
